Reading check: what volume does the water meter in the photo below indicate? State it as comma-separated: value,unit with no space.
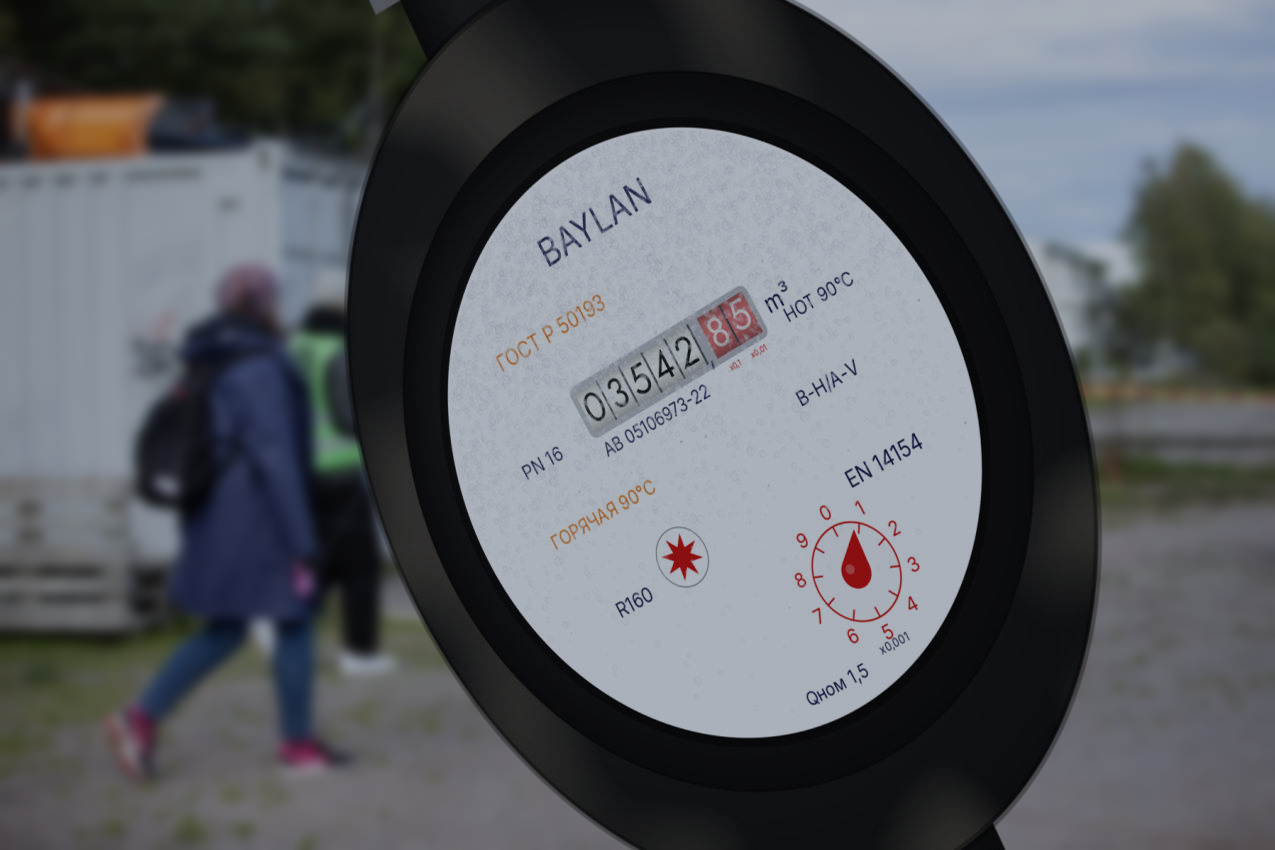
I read 3542.850,m³
